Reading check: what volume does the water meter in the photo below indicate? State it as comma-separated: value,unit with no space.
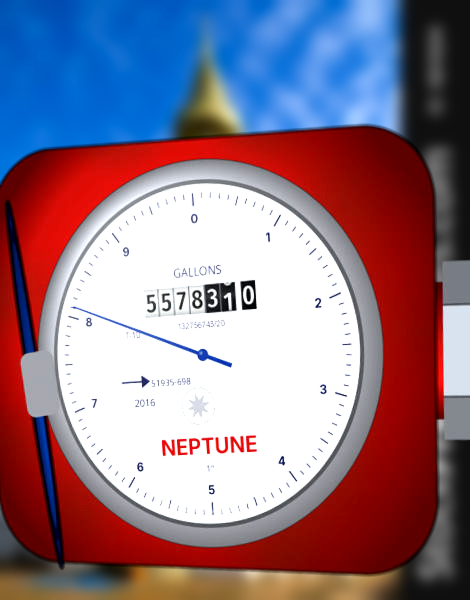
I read 5578308.1,gal
